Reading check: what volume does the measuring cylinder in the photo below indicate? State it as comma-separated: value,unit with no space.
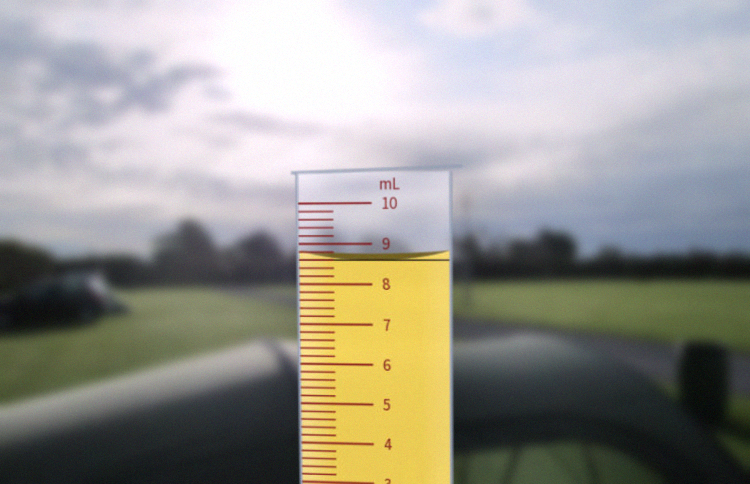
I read 8.6,mL
